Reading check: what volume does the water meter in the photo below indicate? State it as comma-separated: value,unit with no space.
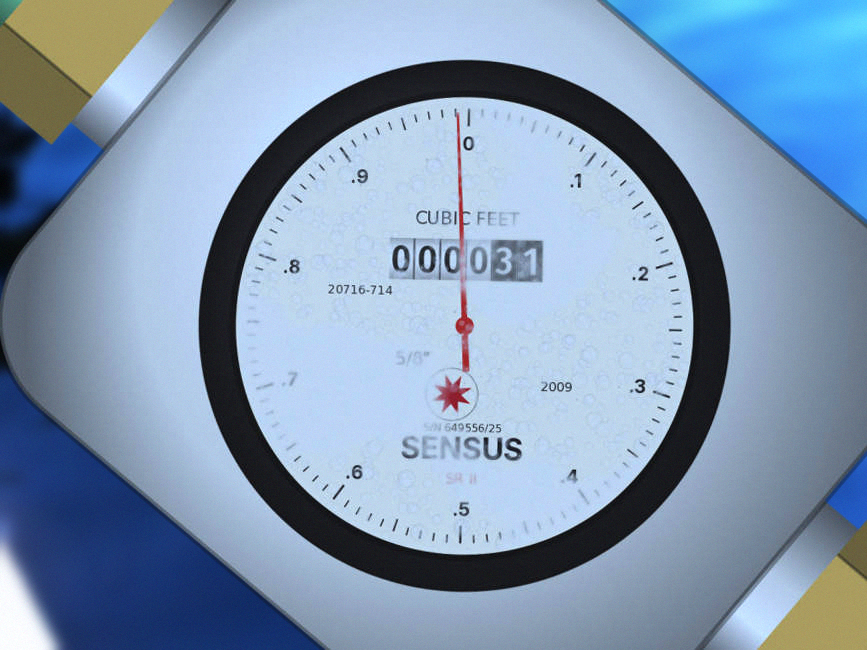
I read 30.99,ft³
